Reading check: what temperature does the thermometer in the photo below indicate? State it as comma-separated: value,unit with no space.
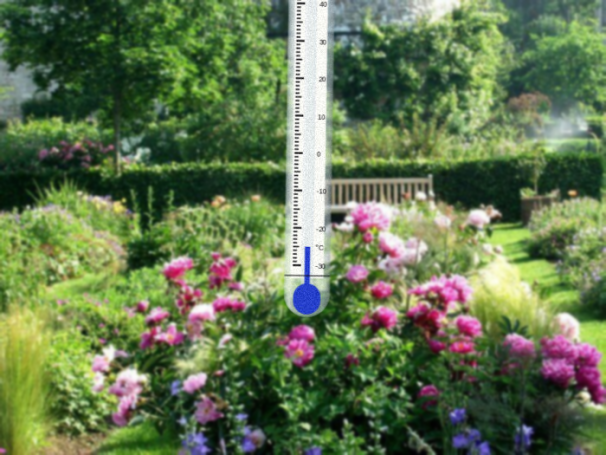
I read -25,°C
